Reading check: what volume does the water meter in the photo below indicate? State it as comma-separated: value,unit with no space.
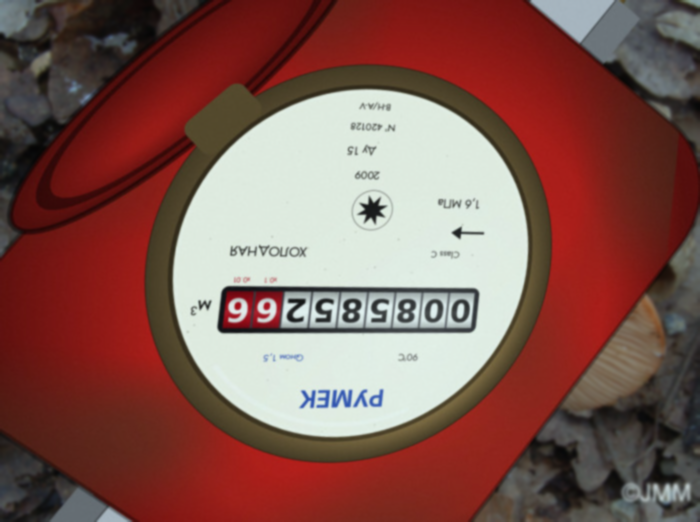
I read 85852.66,m³
